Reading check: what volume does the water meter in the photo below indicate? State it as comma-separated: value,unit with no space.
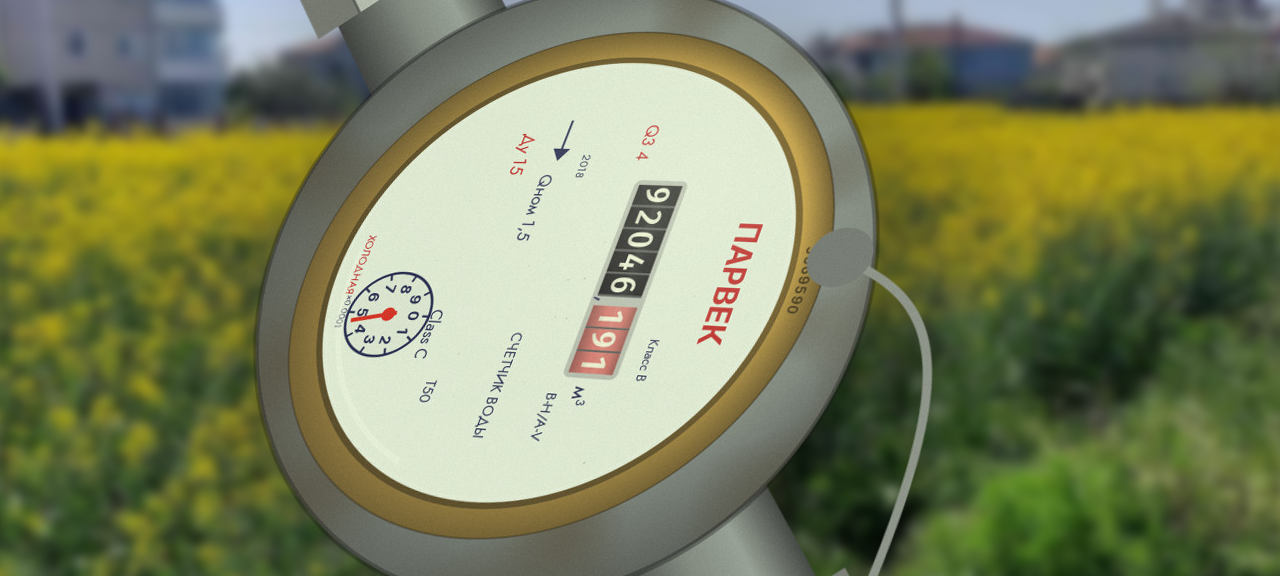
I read 92046.1914,m³
